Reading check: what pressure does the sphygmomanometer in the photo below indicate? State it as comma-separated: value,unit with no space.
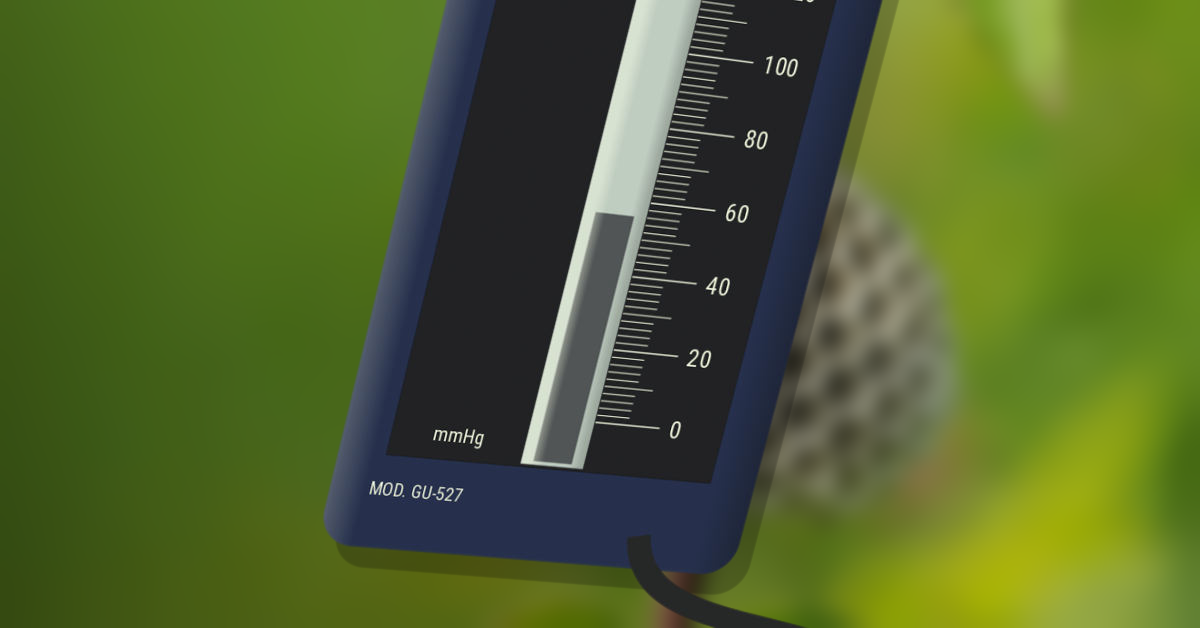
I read 56,mmHg
